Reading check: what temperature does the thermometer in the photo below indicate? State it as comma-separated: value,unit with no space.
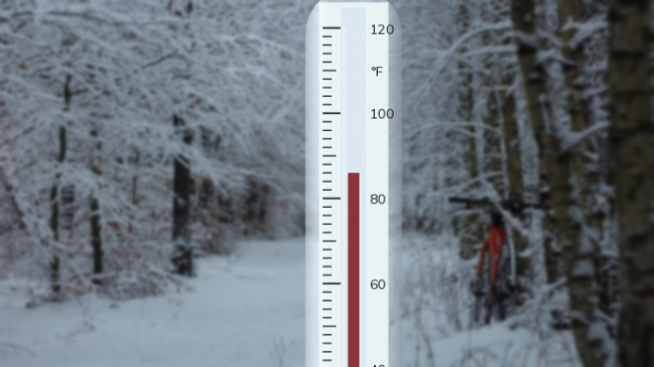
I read 86,°F
